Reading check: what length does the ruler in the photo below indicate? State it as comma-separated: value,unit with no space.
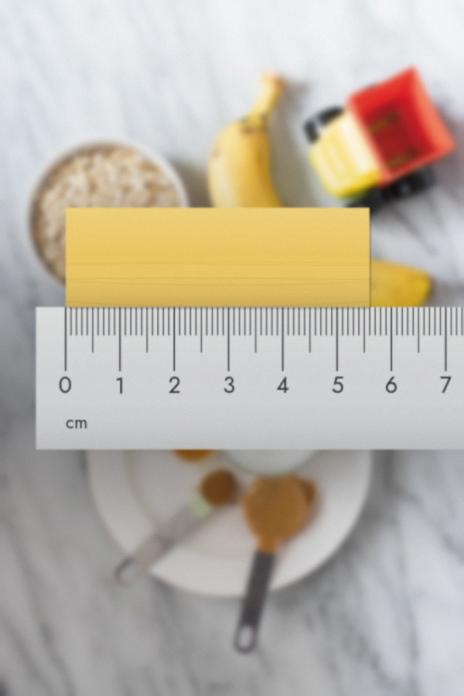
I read 5.6,cm
